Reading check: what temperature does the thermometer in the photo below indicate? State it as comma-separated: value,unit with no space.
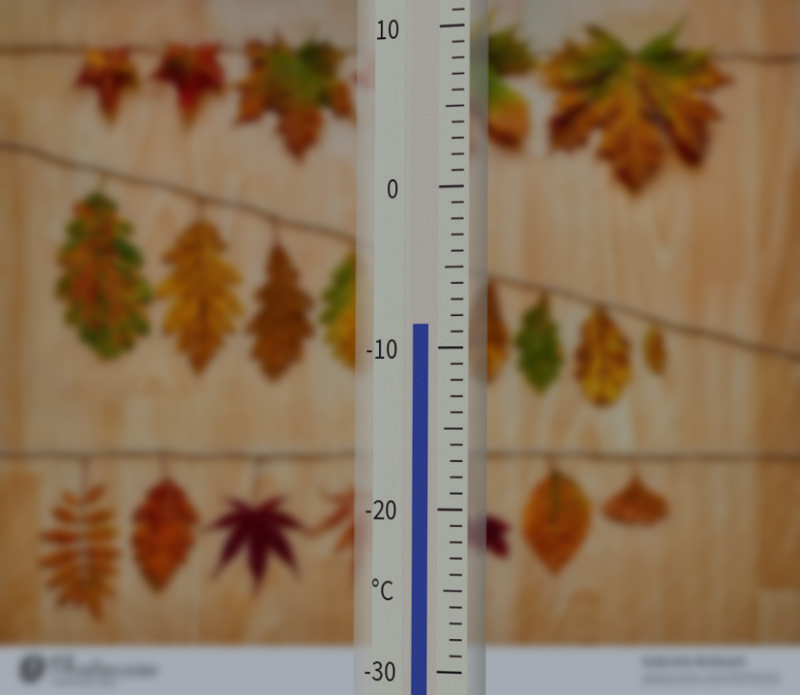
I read -8.5,°C
